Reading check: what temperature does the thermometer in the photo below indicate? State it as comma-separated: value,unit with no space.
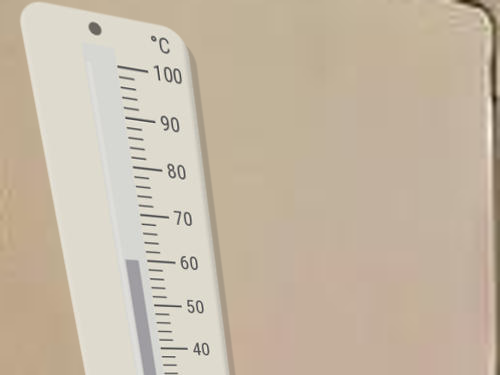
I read 60,°C
